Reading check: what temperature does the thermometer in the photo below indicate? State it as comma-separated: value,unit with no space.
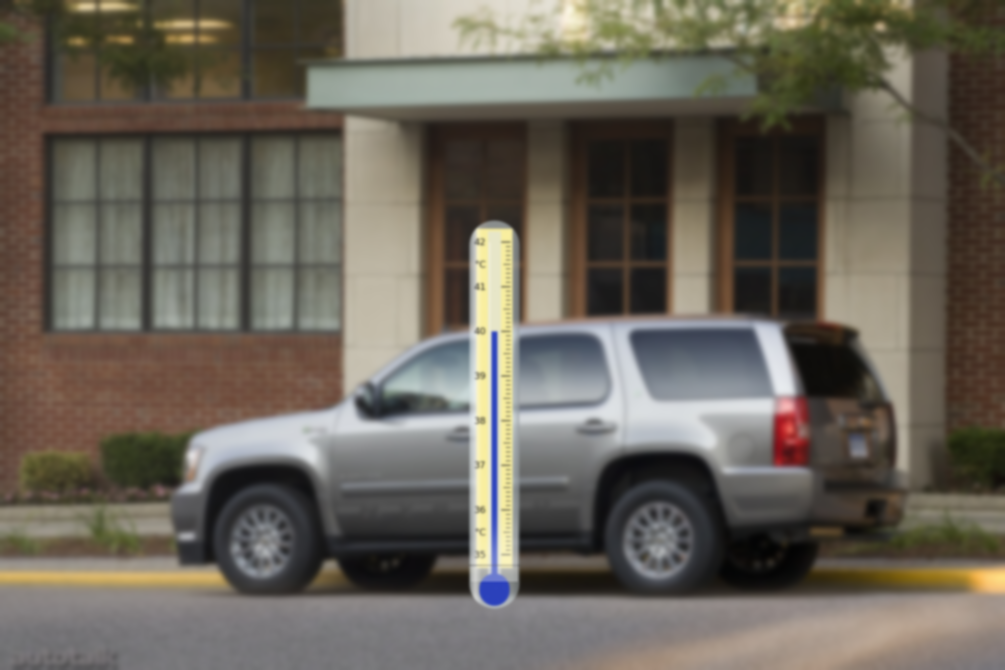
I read 40,°C
